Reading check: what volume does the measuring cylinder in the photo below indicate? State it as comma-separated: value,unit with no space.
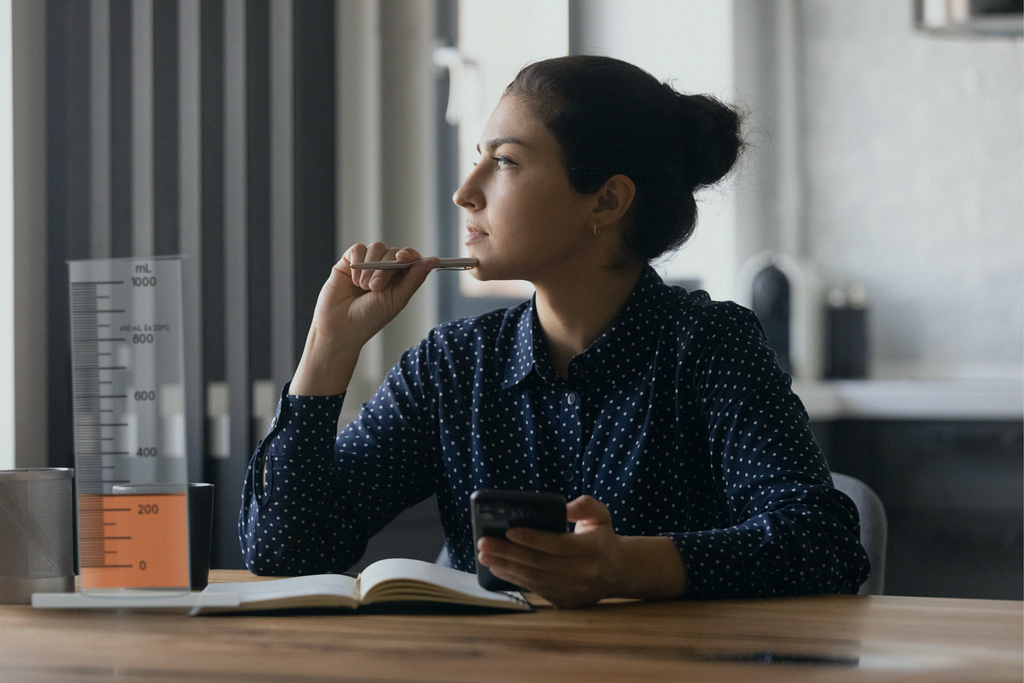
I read 250,mL
